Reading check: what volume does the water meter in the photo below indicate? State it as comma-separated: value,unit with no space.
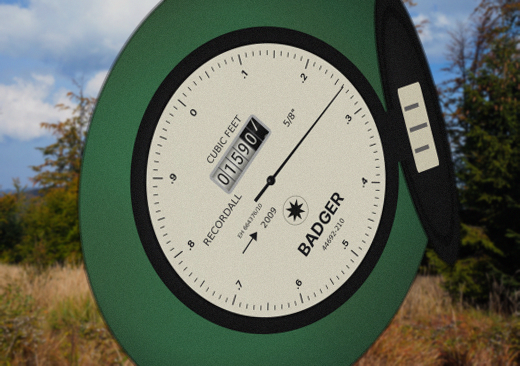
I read 15907.26,ft³
